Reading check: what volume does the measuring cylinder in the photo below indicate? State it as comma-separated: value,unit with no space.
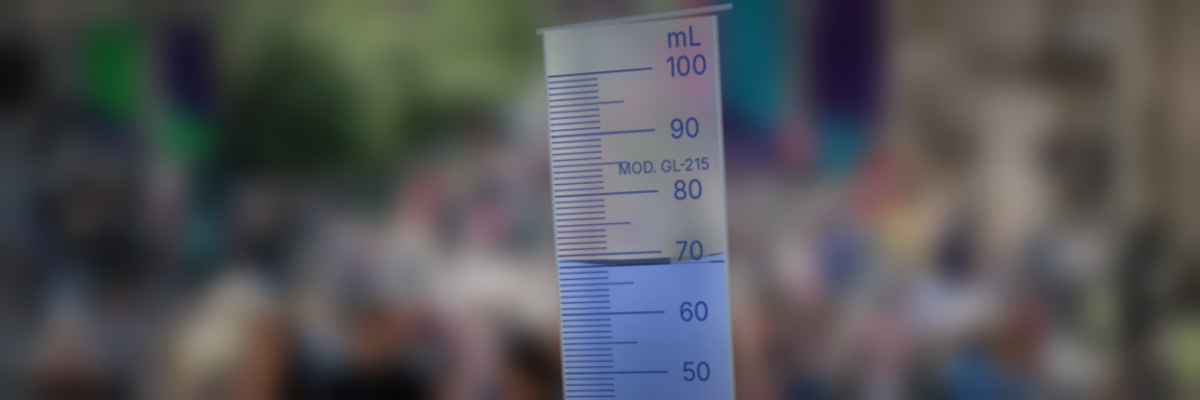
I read 68,mL
